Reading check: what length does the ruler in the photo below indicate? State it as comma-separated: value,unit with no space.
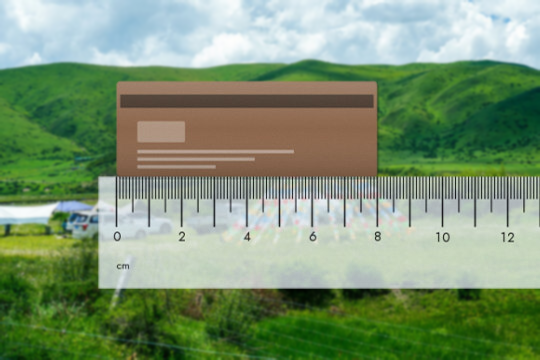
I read 8,cm
